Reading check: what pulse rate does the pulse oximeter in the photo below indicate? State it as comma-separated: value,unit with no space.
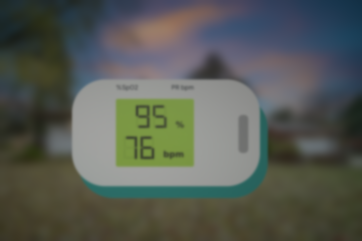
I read 76,bpm
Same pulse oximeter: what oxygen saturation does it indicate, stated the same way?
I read 95,%
